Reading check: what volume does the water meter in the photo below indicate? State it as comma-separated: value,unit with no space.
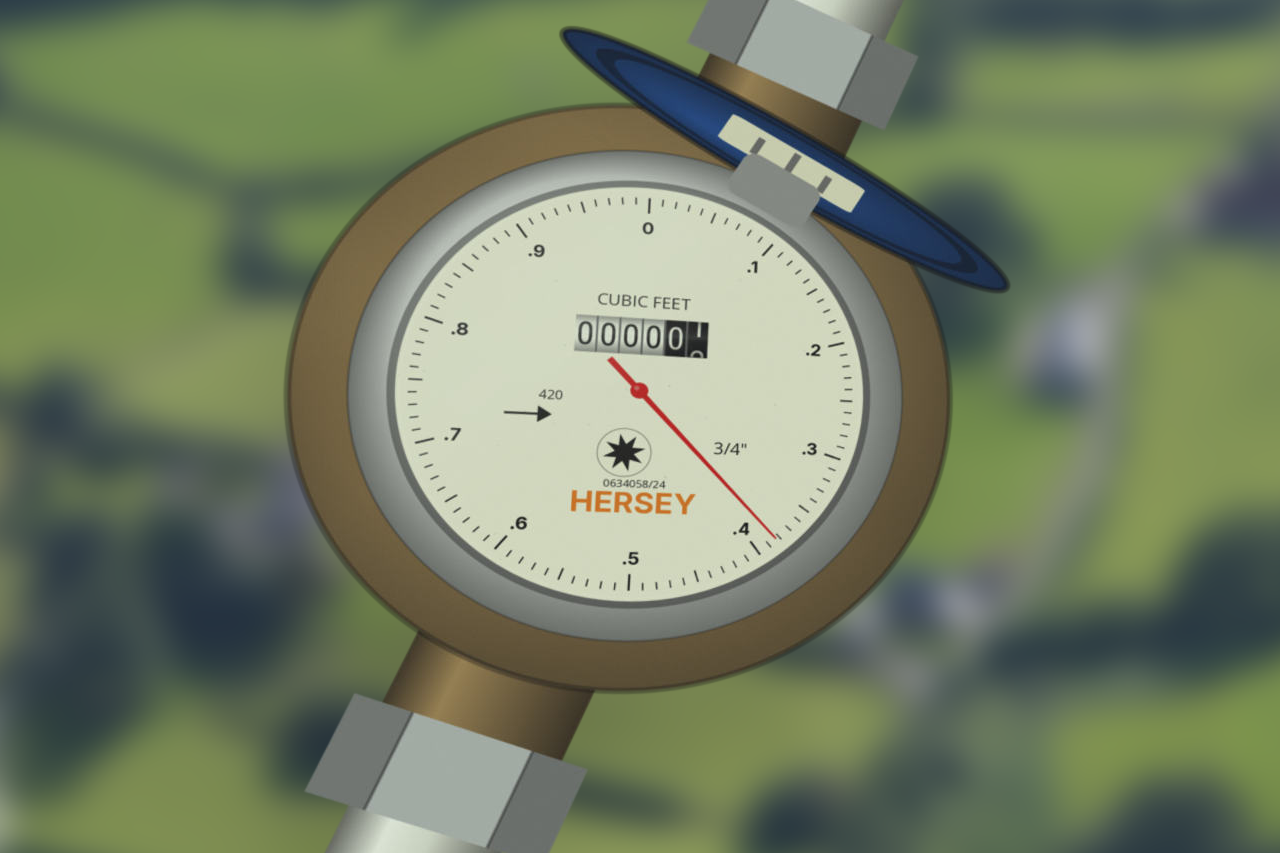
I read 1.38,ft³
